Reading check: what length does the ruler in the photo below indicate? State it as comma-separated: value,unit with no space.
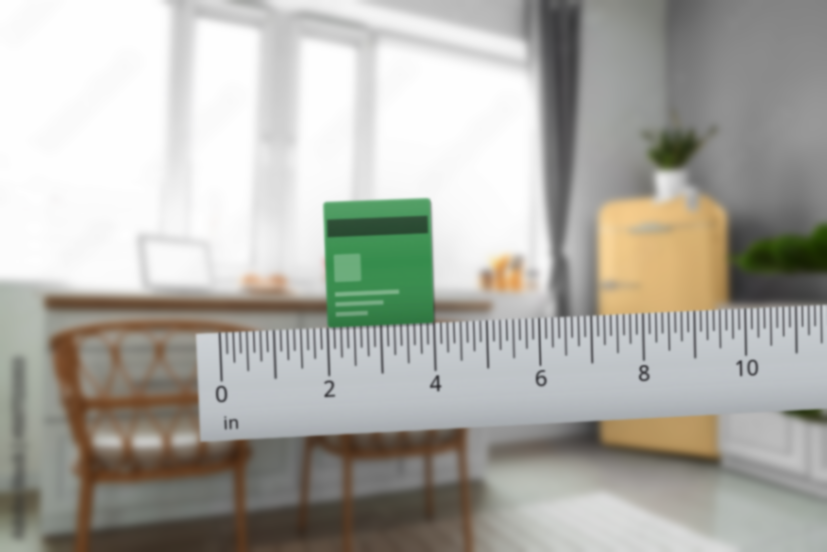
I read 2,in
